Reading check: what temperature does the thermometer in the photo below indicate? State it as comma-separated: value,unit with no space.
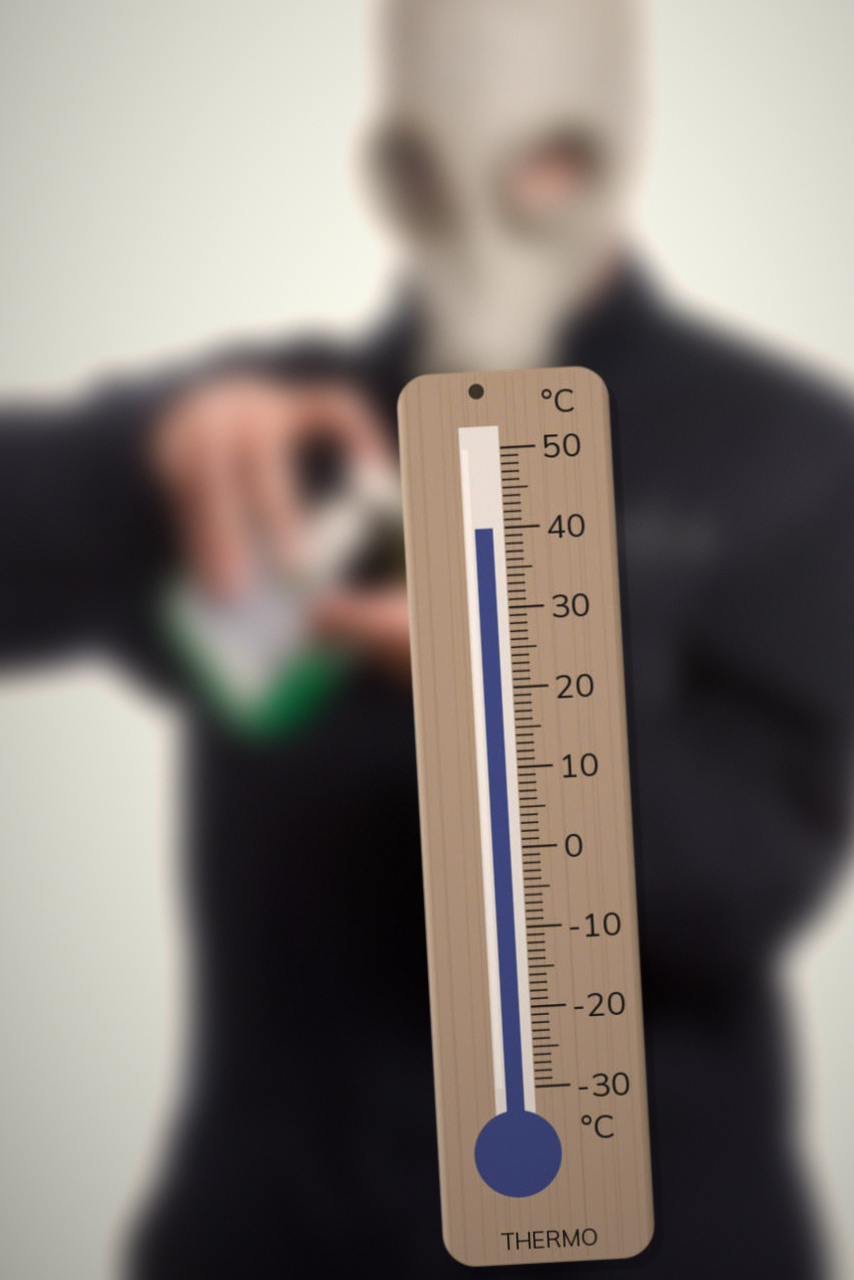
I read 40,°C
